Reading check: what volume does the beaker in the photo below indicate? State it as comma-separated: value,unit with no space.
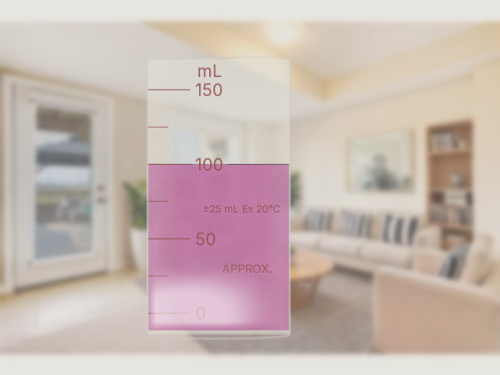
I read 100,mL
